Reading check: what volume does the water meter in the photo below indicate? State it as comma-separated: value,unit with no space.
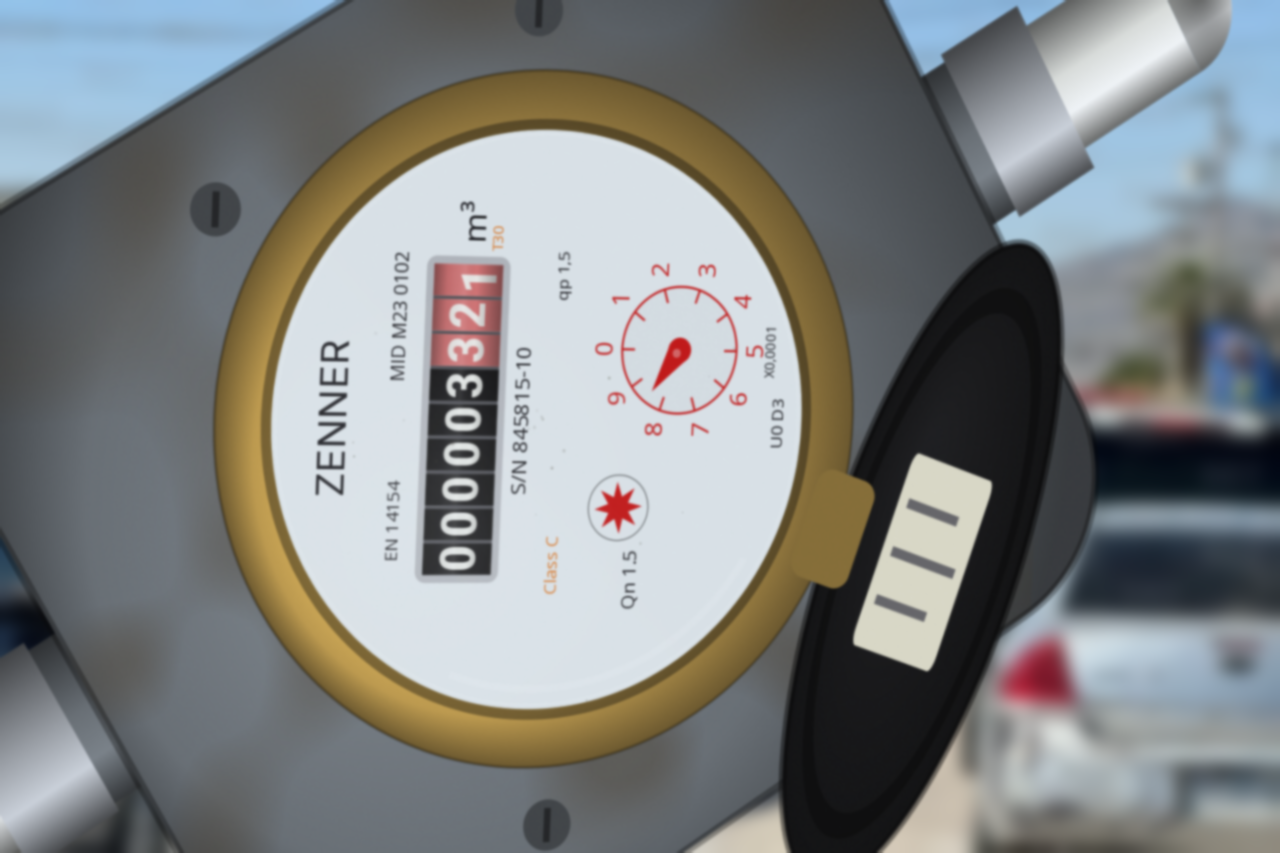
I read 3.3208,m³
